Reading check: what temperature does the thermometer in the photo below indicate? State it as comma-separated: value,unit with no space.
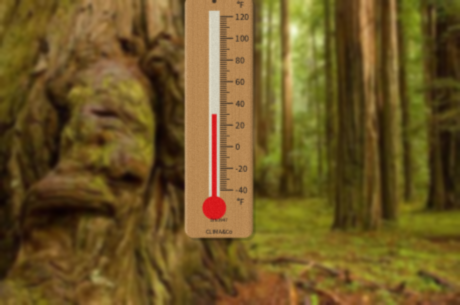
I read 30,°F
